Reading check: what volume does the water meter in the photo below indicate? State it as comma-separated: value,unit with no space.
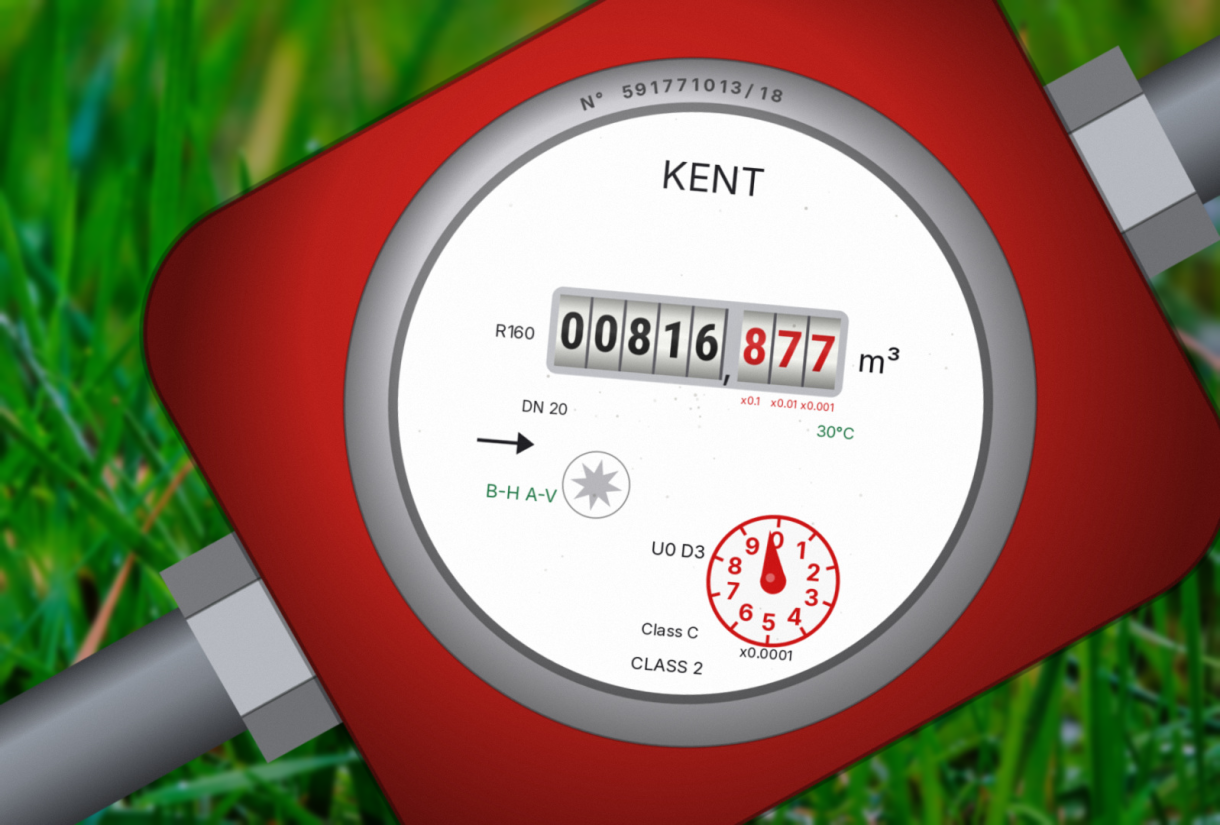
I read 816.8769,m³
